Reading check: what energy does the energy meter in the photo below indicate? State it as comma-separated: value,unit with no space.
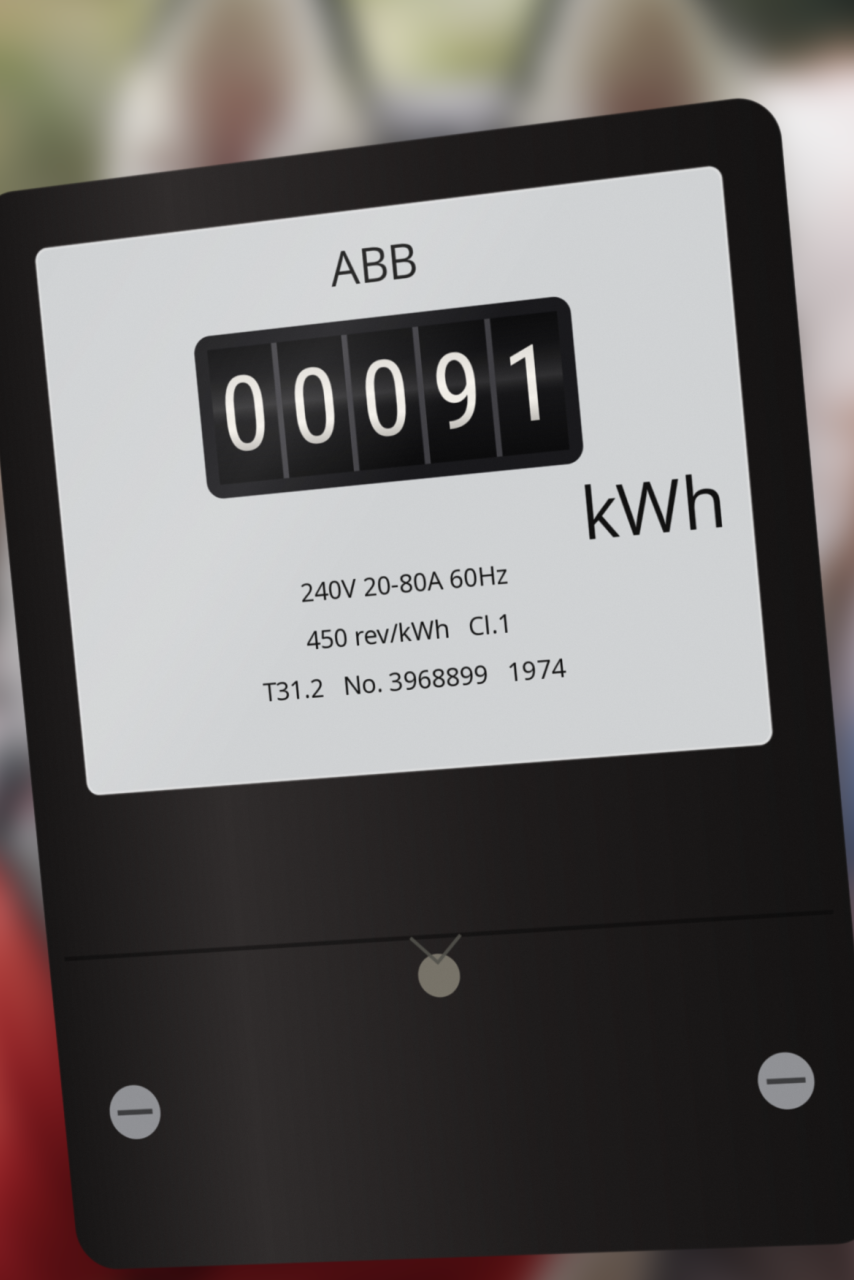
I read 91,kWh
